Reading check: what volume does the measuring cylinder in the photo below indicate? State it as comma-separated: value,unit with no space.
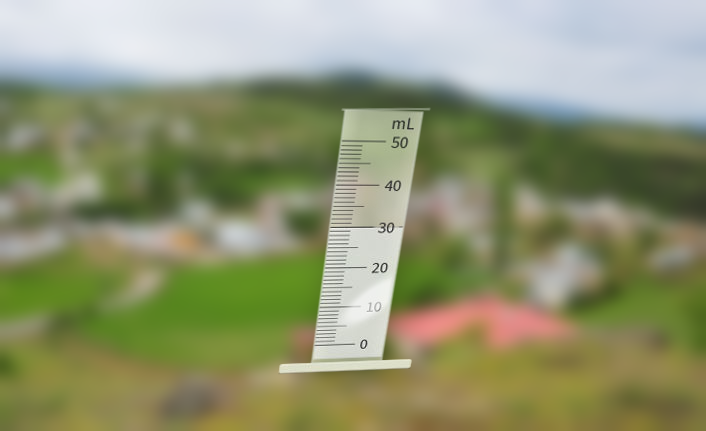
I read 30,mL
